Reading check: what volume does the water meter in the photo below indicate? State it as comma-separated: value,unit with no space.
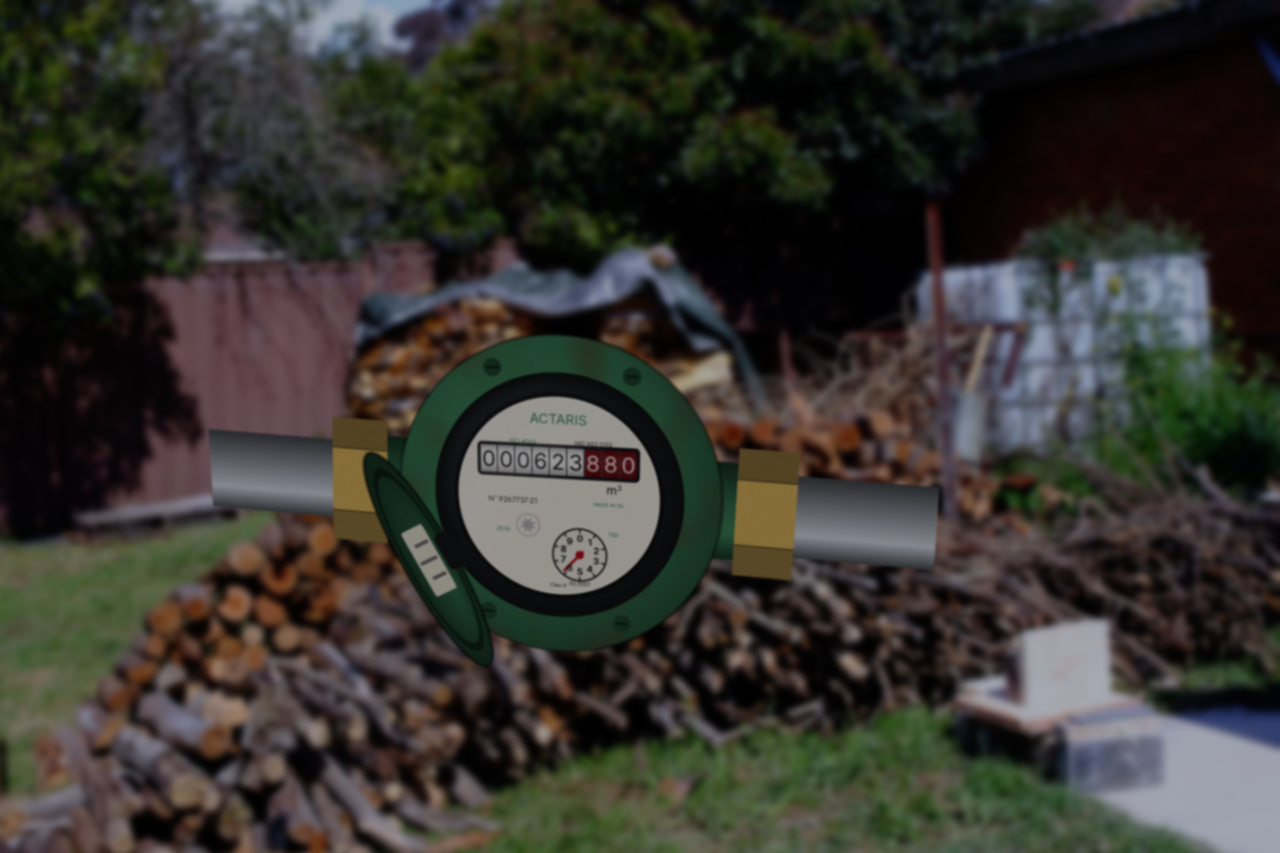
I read 623.8806,m³
